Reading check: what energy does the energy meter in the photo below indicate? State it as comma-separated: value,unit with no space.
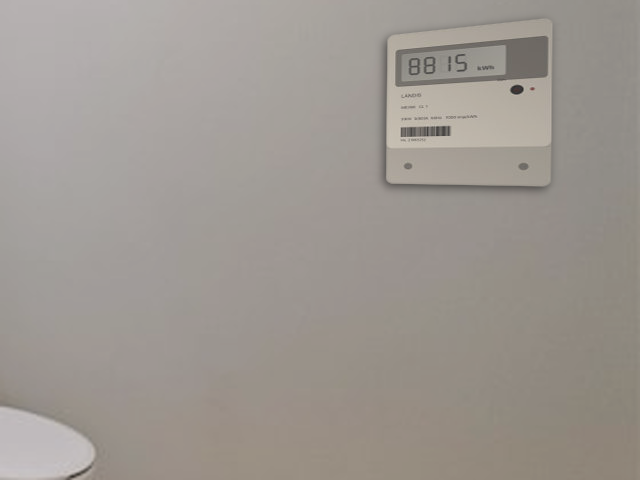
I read 8815,kWh
